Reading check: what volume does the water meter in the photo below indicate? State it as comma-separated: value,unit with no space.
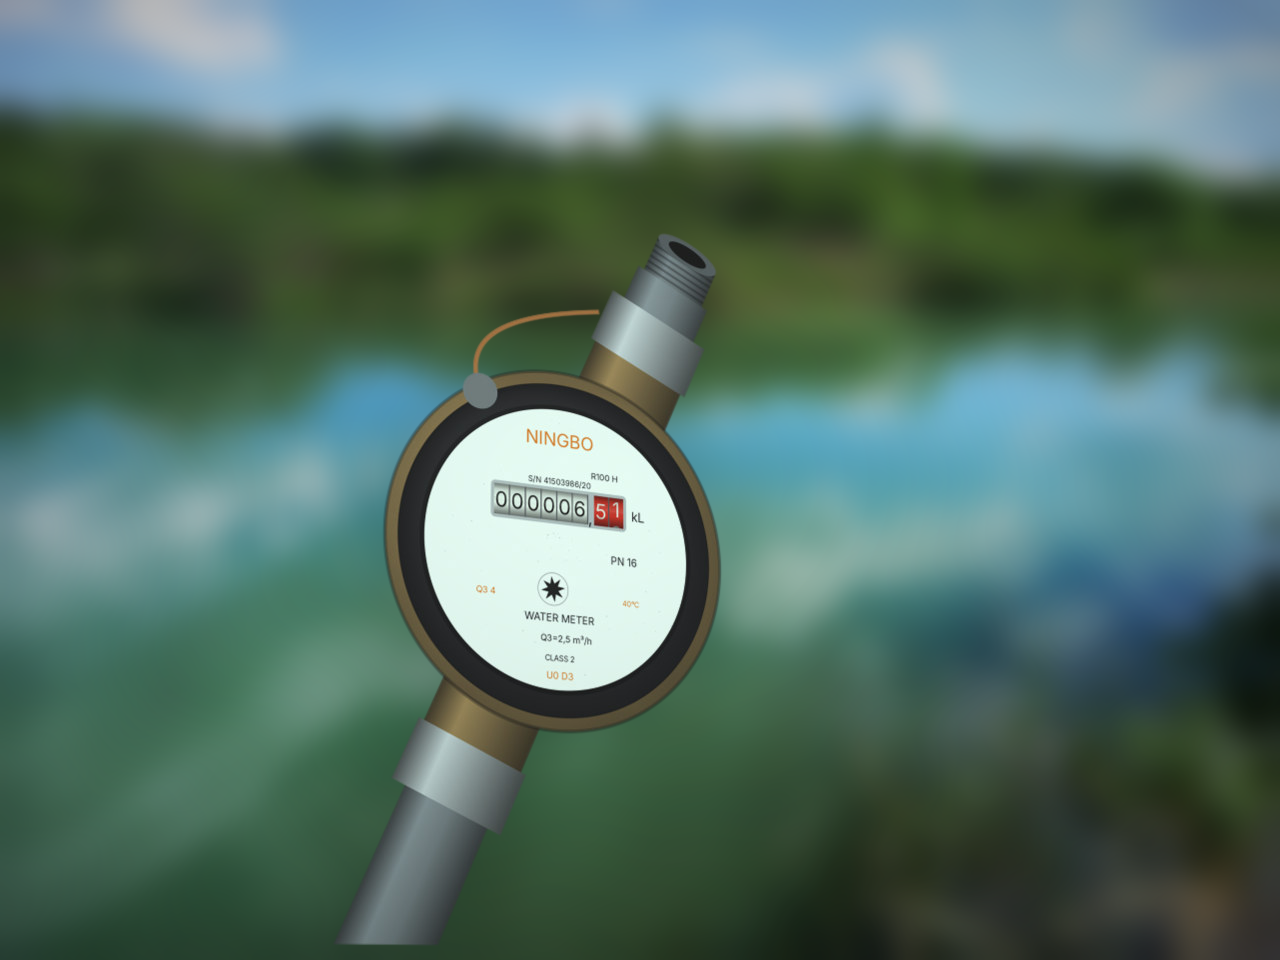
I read 6.51,kL
